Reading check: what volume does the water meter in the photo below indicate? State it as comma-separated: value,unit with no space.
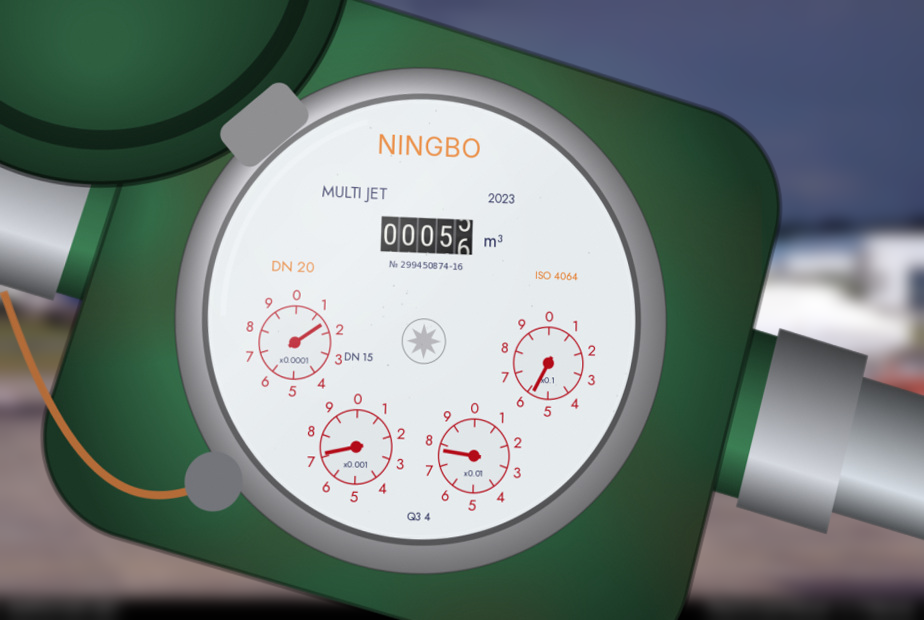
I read 55.5771,m³
